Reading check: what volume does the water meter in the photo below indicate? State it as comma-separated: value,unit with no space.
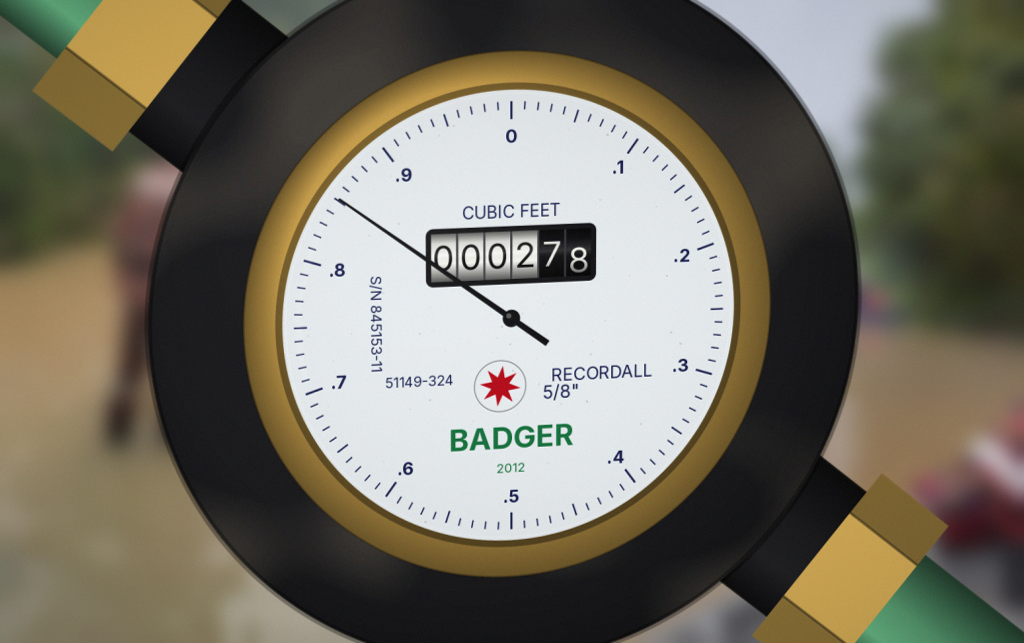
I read 277.85,ft³
